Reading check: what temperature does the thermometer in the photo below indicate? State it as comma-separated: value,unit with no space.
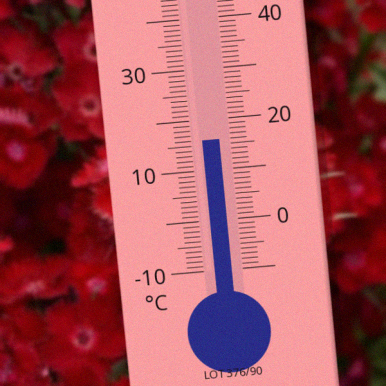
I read 16,°C
